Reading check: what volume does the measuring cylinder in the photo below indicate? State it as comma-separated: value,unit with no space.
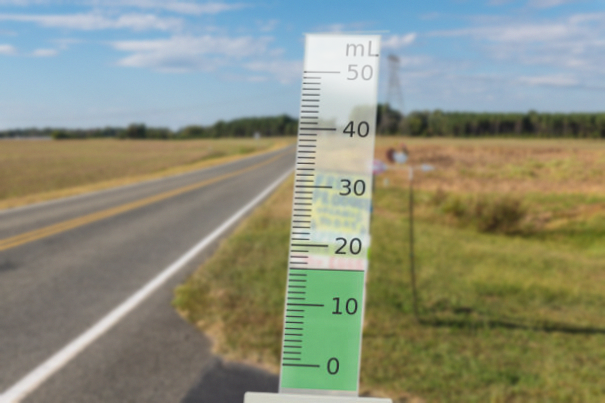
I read 16,mL
